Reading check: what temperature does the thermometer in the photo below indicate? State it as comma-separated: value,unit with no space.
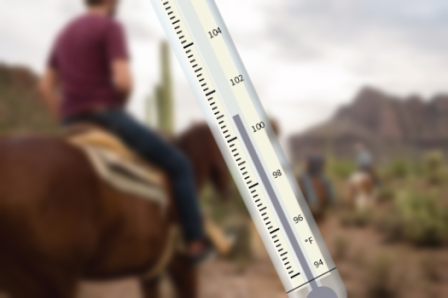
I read 100.8,°F
